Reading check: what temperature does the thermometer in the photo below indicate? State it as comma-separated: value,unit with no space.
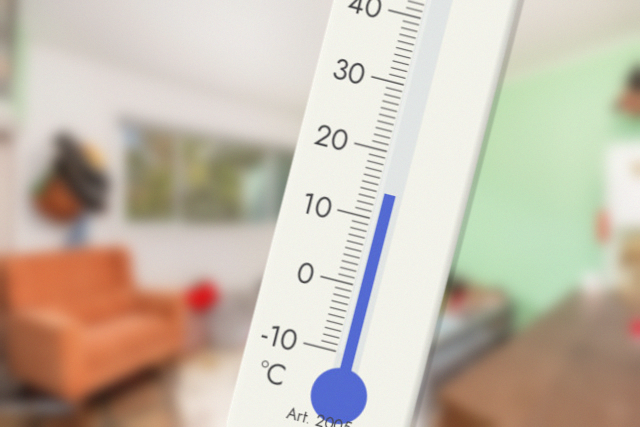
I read 14,°C
